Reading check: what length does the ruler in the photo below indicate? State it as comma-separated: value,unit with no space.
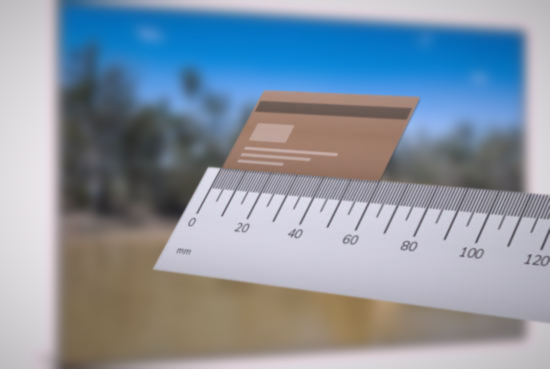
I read 60,mm
